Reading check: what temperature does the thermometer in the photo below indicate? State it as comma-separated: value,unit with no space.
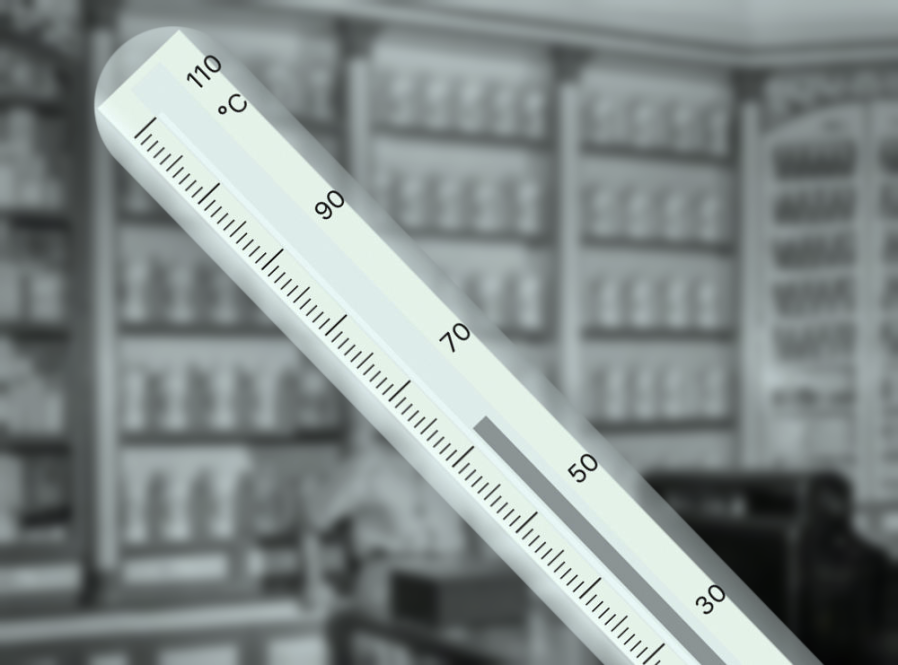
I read 61.5,°C
